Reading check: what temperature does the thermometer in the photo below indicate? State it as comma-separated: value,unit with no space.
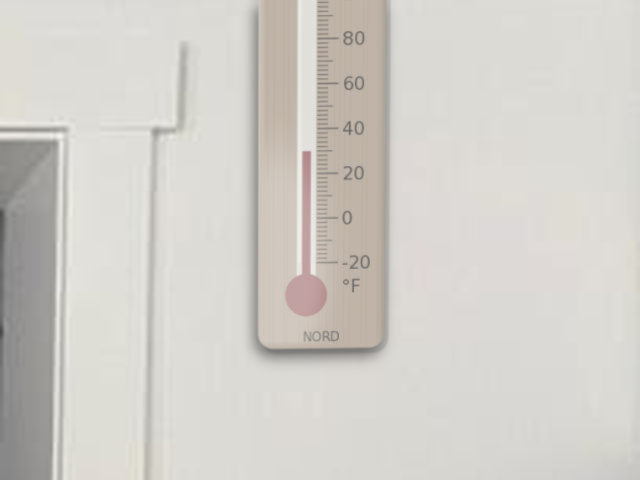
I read 30,°F
